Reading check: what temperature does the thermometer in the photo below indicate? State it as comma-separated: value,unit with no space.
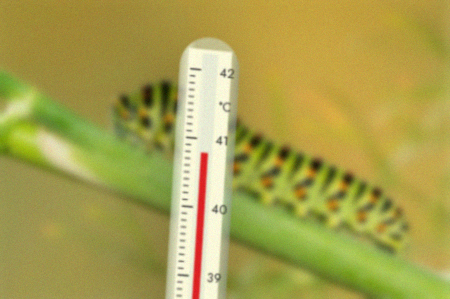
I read 40.8,°C
